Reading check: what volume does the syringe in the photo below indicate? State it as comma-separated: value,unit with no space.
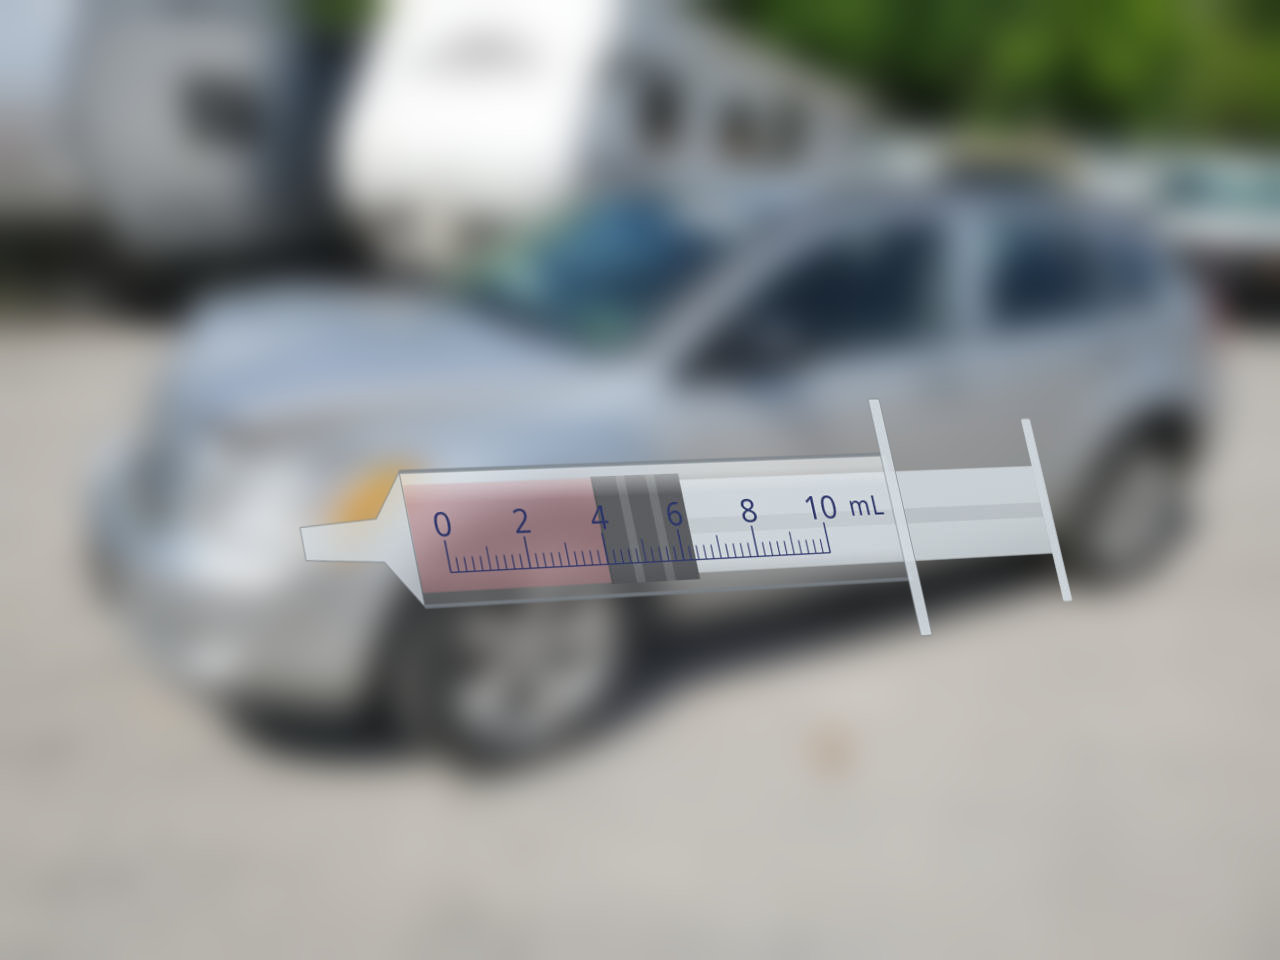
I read 4,mL
